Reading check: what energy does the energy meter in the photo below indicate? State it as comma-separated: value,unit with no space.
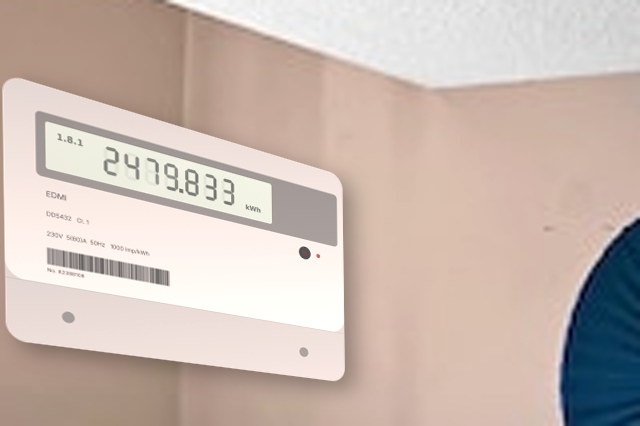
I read 2479.833,kWh
